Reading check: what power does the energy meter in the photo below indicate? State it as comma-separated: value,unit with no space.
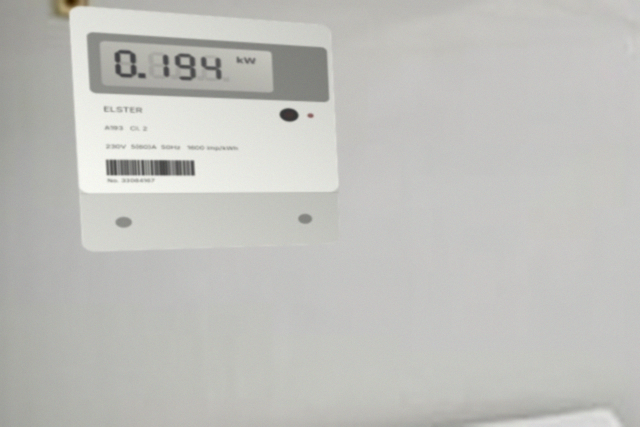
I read 0.194,kW
